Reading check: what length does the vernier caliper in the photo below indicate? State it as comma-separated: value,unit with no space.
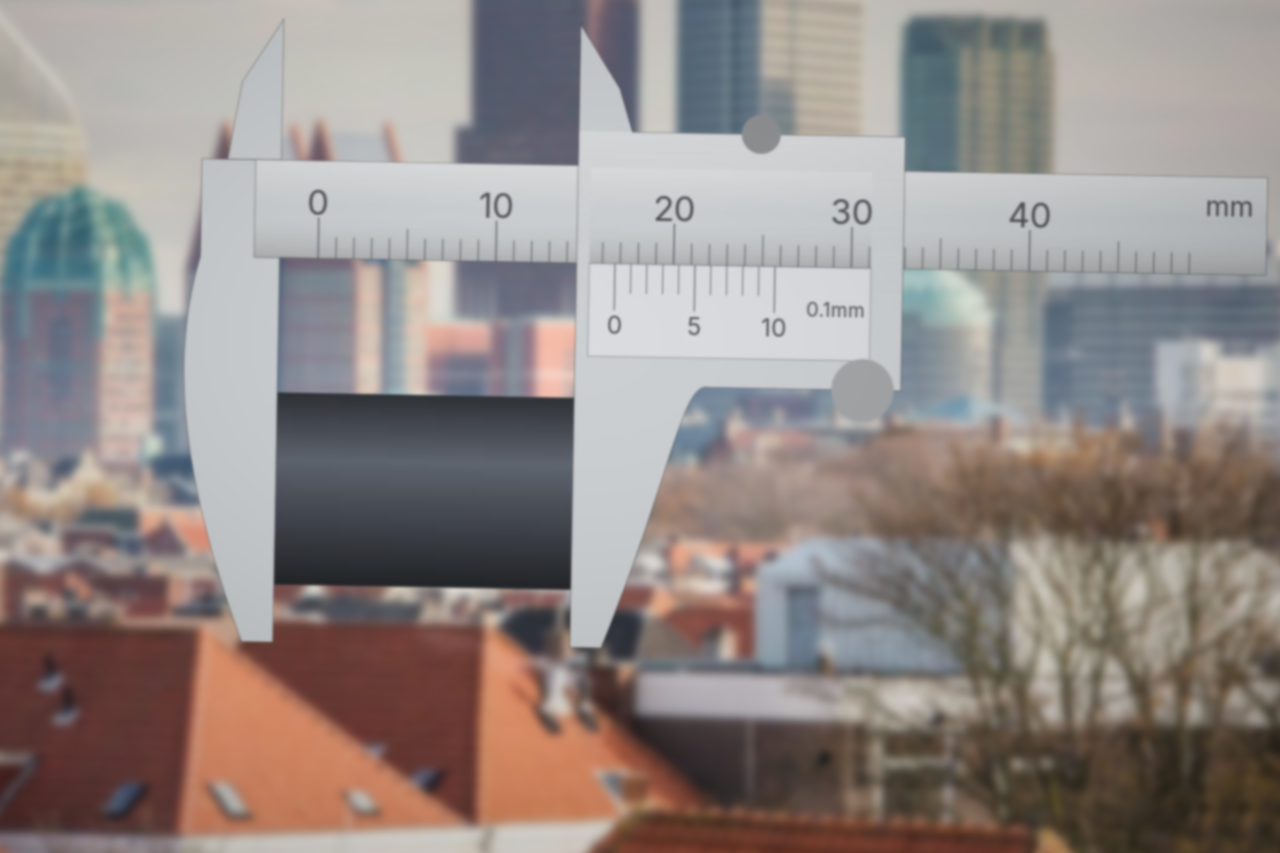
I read 16.7,mm
